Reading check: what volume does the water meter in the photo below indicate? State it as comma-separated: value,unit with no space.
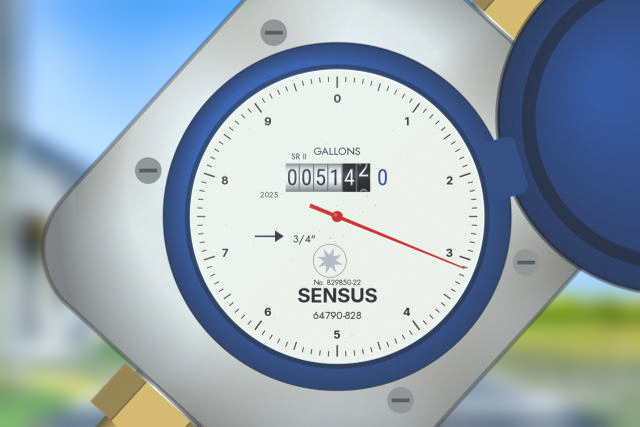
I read 51423.1,gal
